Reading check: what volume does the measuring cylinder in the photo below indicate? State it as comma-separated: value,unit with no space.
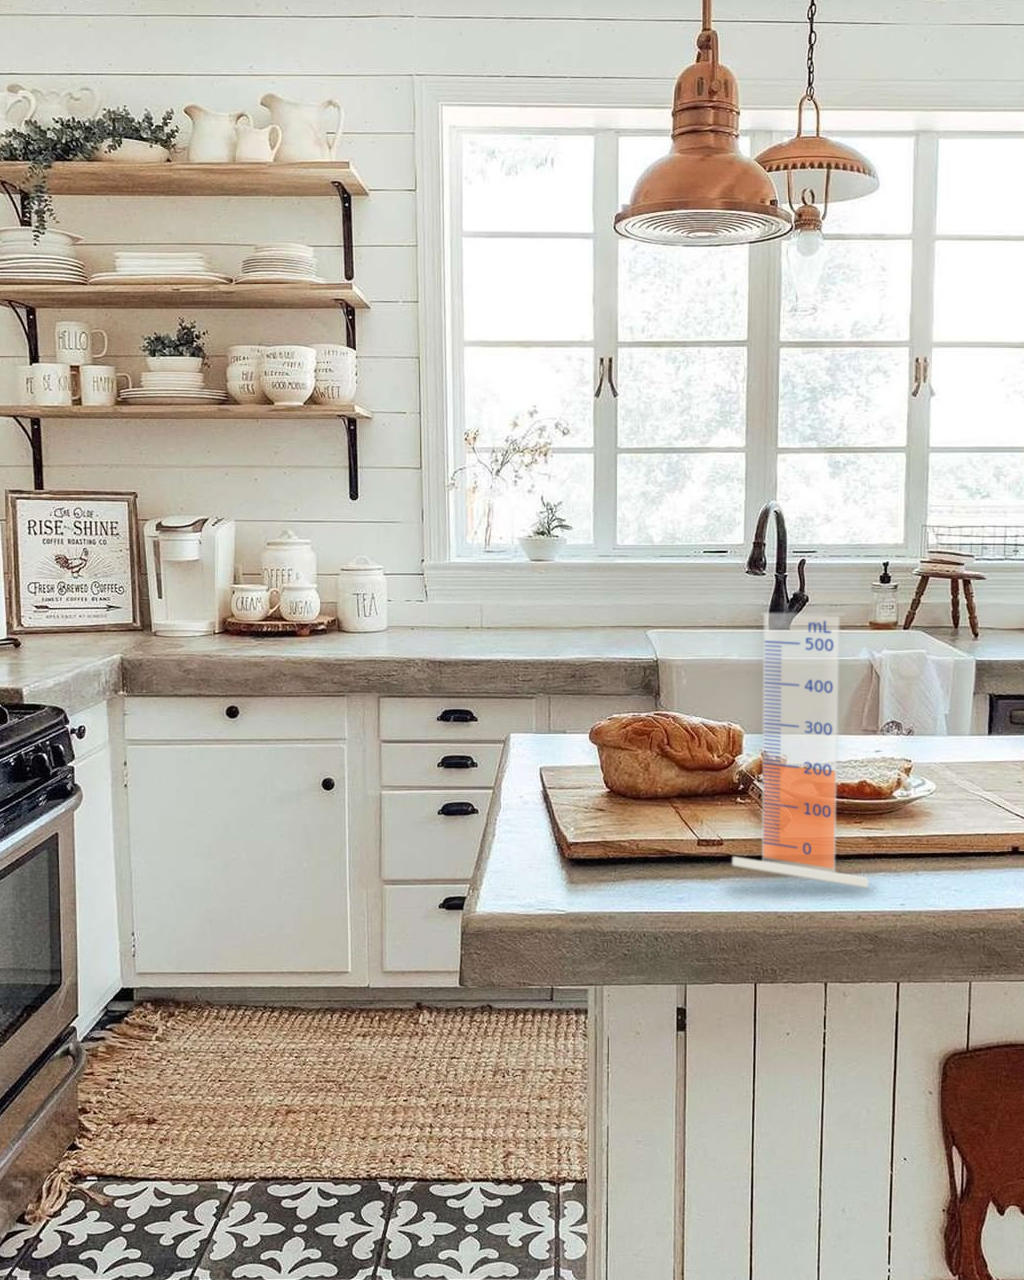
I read 200,mL
